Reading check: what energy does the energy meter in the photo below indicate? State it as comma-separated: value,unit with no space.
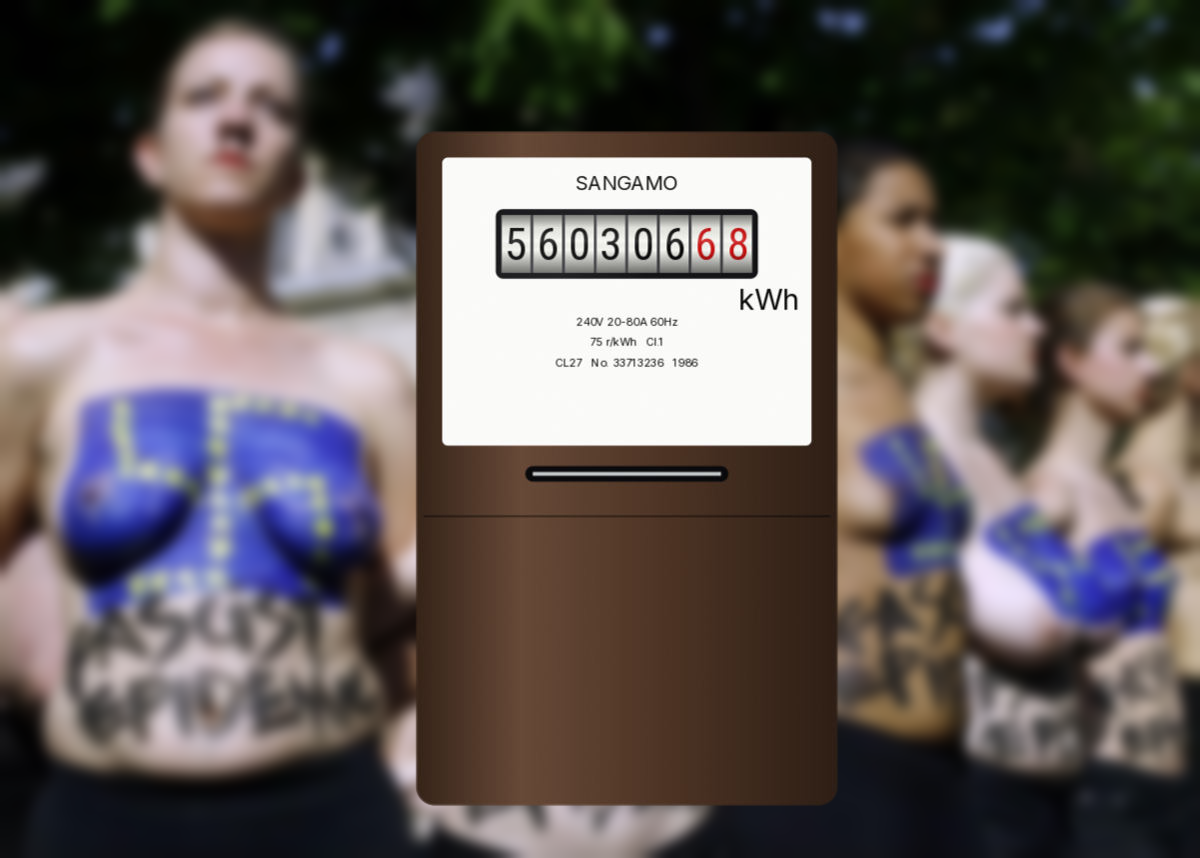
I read 560306.68,kWh
